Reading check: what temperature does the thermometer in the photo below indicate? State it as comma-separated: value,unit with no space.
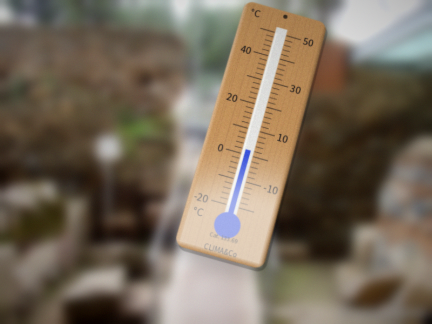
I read 2,°C
